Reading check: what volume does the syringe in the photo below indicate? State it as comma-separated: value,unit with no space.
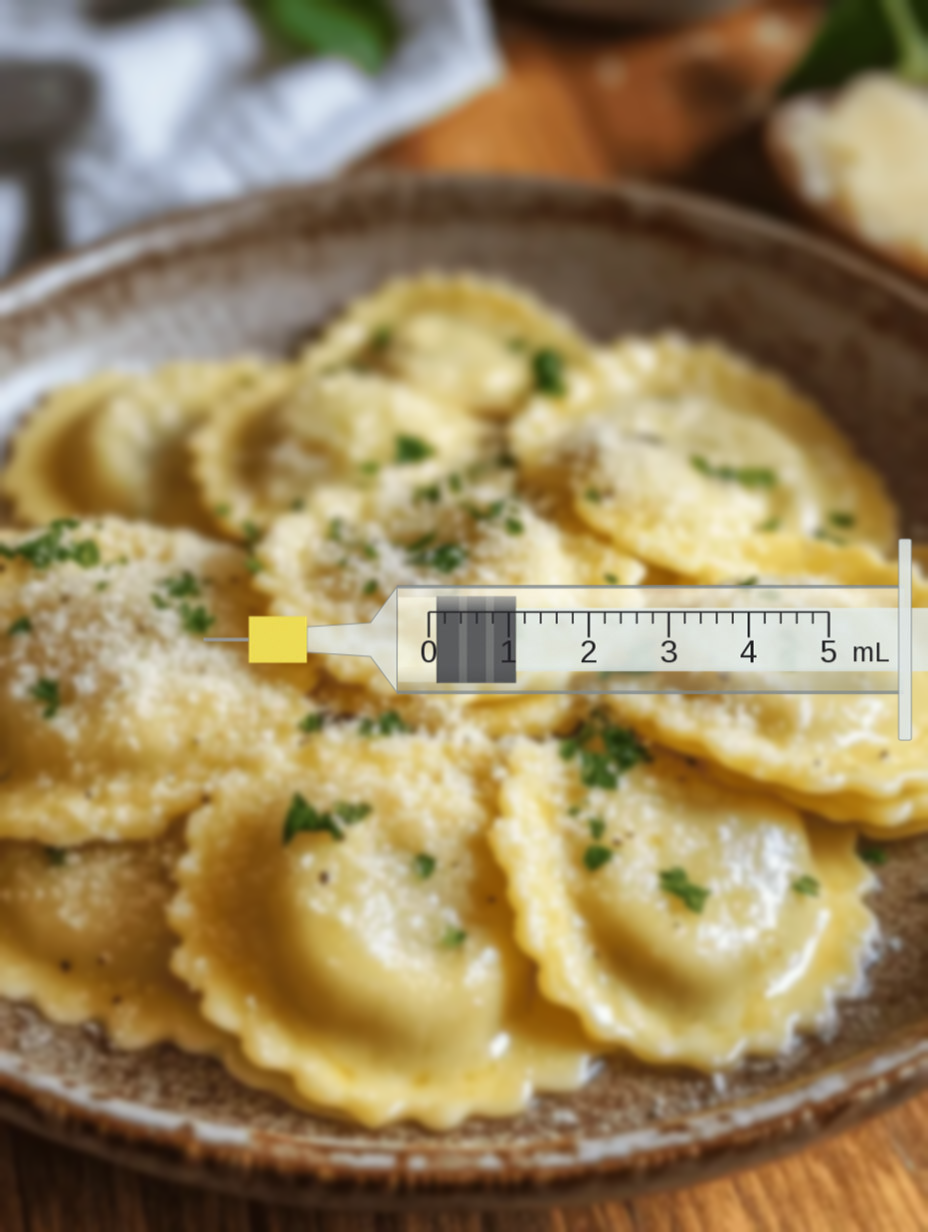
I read 0.1,mL
